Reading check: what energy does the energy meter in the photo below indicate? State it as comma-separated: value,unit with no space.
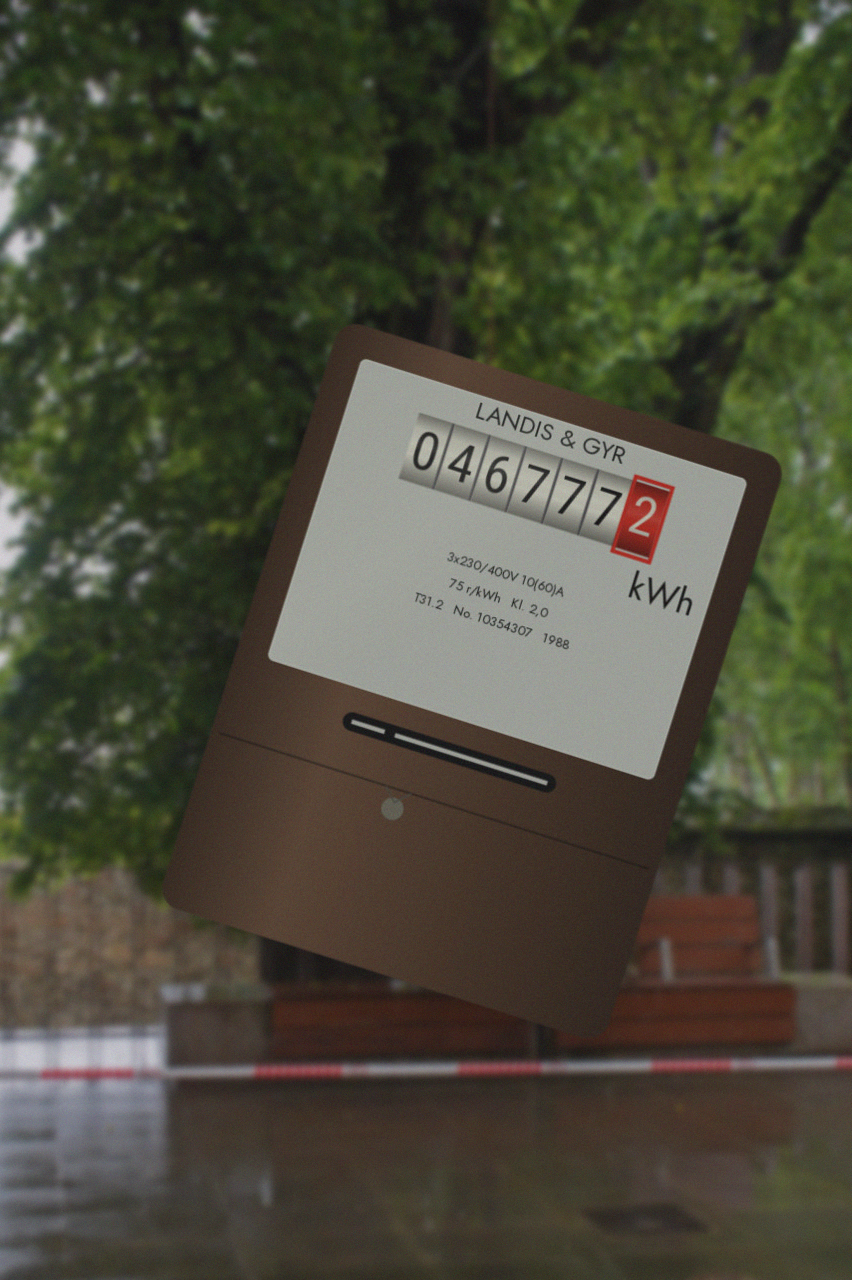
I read 46777.2,kWh
